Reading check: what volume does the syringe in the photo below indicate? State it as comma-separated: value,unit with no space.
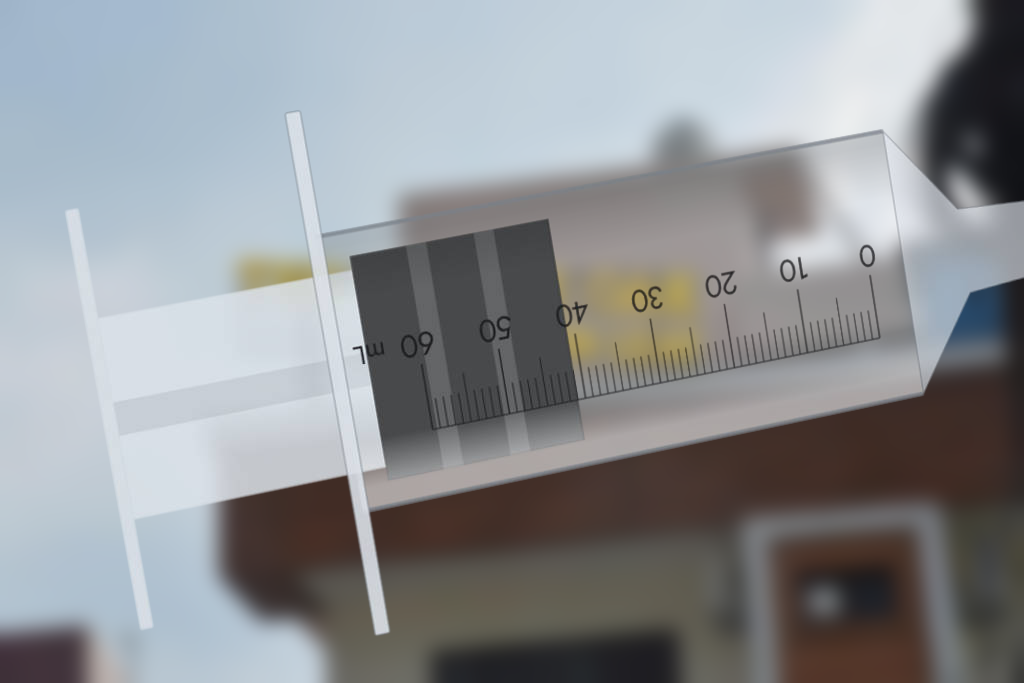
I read 41,mL
